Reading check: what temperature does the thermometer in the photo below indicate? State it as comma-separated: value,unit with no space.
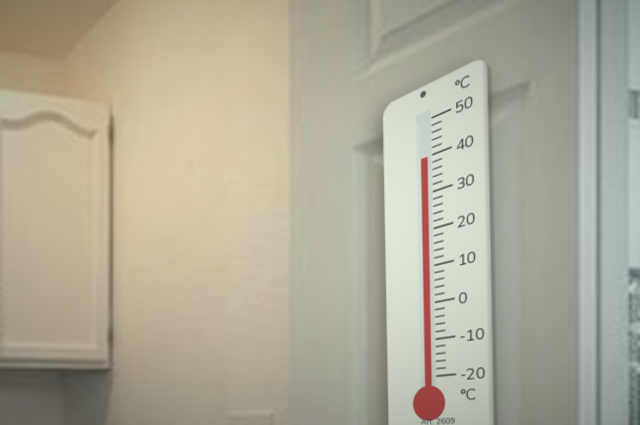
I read 40,°C
